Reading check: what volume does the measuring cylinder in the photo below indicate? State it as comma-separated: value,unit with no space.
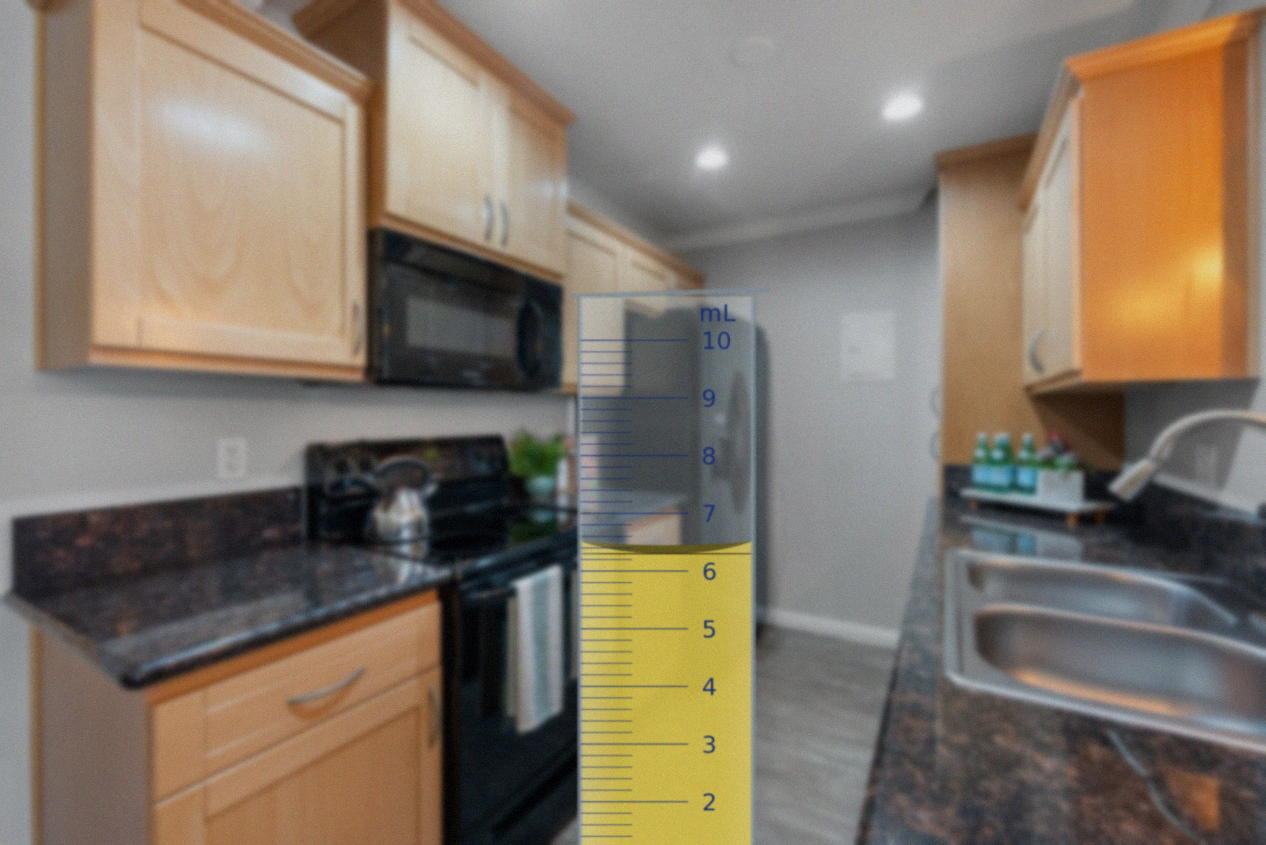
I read 6.3,mL
